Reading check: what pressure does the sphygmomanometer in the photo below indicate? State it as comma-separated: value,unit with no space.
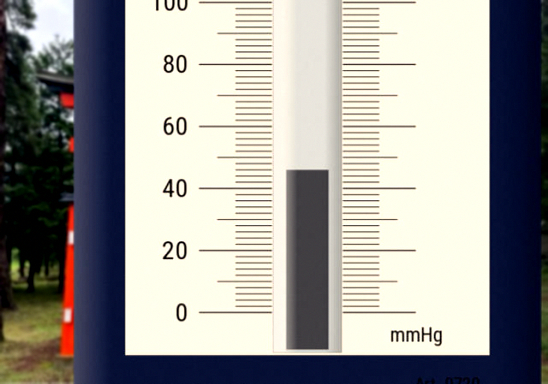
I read 46,mmHg
